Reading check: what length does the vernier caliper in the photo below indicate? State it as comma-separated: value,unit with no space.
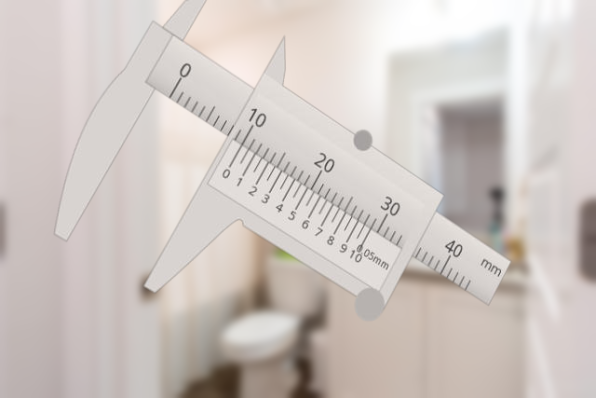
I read 10.0,mm
